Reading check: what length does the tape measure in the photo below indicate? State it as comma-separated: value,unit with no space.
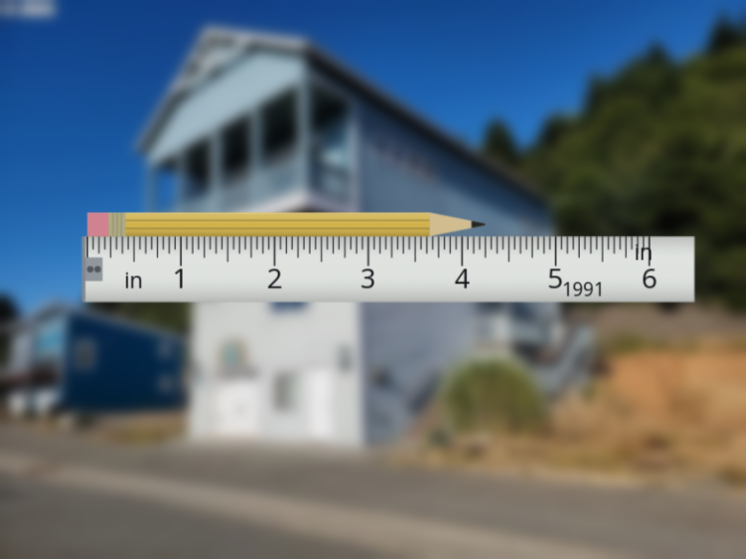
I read 4.25,in
